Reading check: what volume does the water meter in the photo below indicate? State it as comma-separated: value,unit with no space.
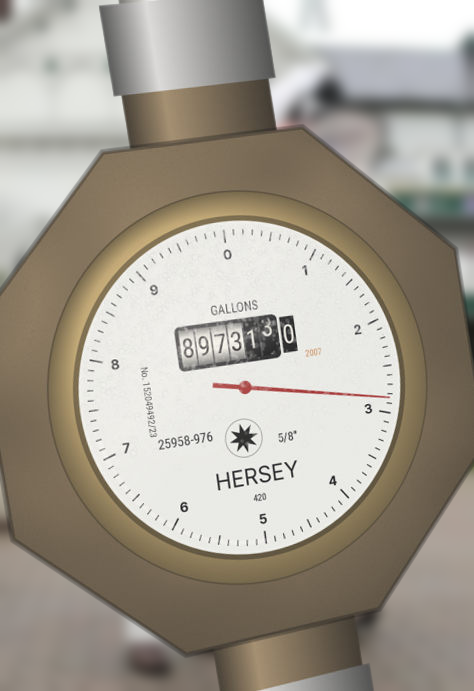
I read 8973132.8,gal
